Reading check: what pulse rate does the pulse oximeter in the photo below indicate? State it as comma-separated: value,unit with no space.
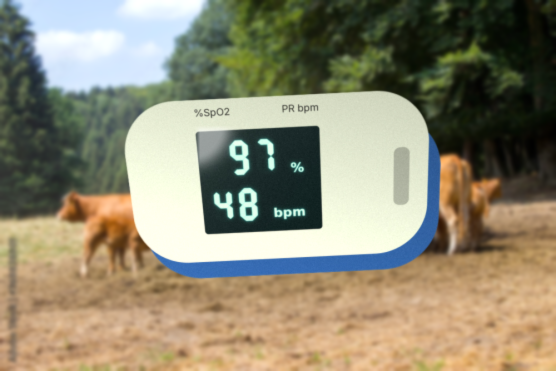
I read 48,bpm
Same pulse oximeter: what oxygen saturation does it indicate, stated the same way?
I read 97,%
